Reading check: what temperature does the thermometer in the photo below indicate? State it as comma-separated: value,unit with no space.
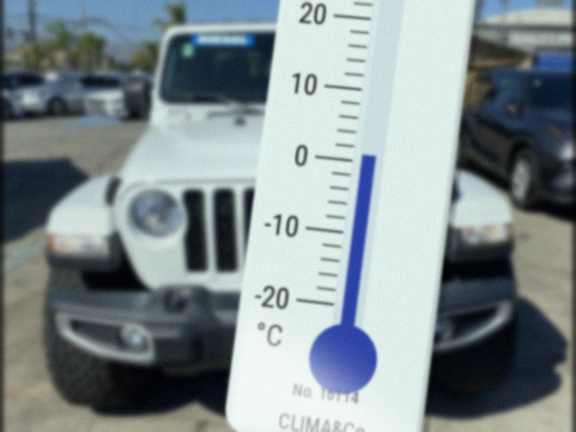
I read 1,°C
